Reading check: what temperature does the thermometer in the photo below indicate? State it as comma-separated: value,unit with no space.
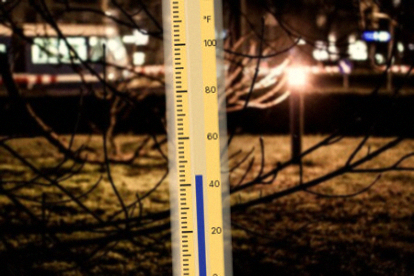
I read 44,°F
